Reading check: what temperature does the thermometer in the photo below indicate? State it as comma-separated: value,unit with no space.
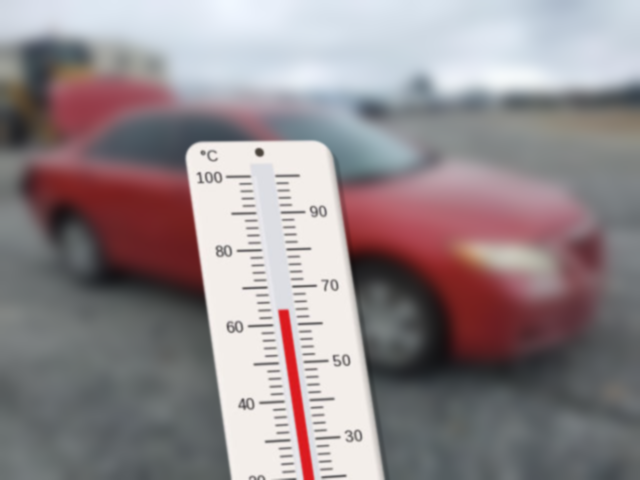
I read 64,°C
